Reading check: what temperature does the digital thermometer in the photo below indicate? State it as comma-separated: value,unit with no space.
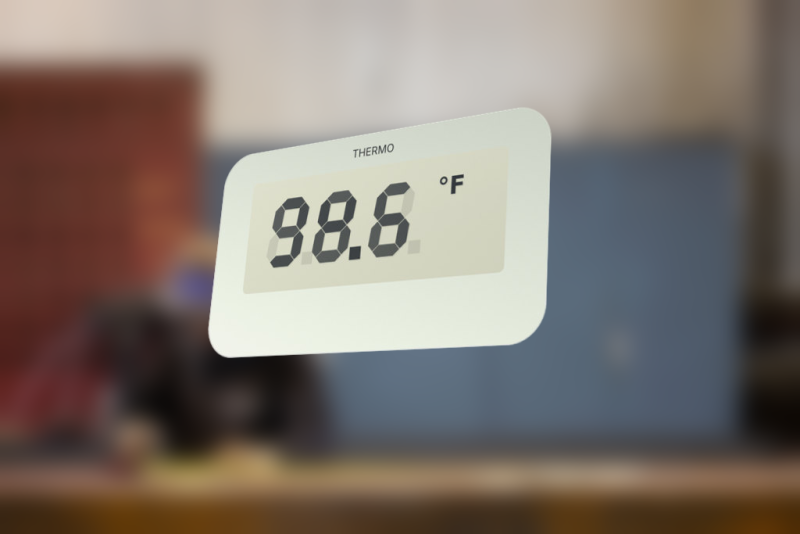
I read 98.6,°F
